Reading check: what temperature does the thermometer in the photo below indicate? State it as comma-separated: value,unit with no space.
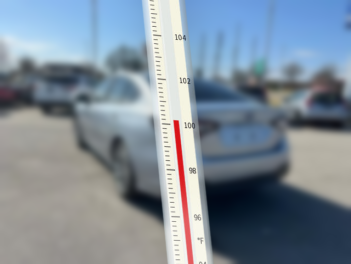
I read 100.2,°F
